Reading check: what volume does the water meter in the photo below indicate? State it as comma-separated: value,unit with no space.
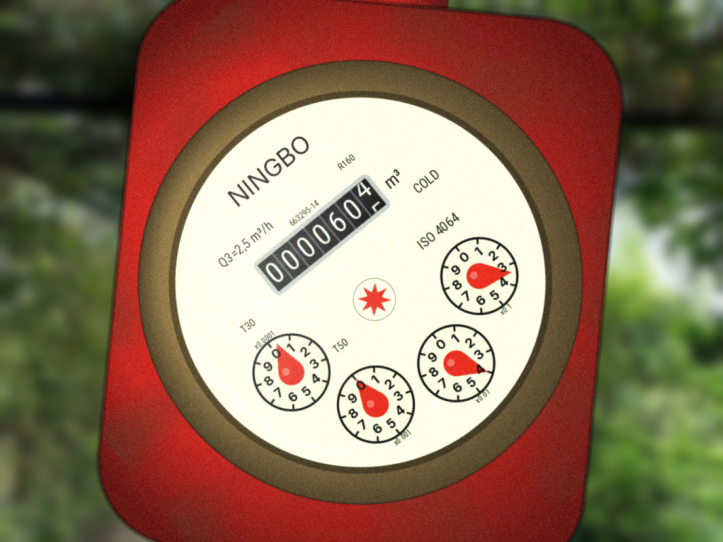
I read 604.3400,m³
